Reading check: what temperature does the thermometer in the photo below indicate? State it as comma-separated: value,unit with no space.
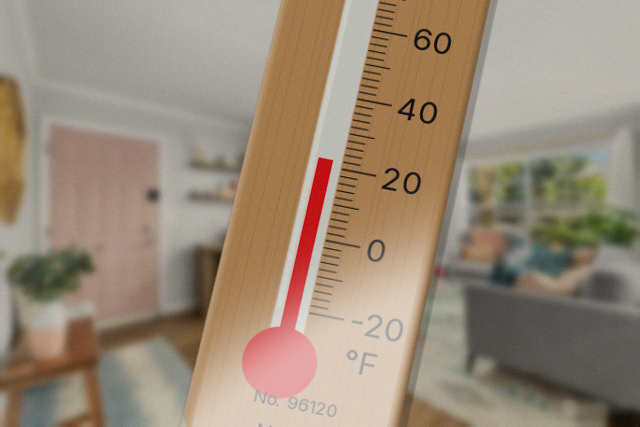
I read 22,°F
